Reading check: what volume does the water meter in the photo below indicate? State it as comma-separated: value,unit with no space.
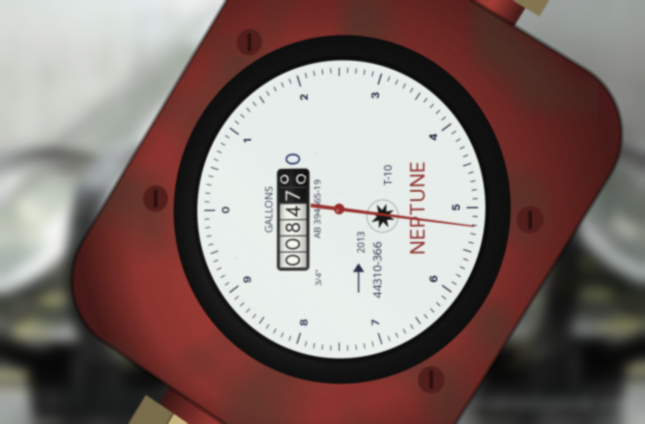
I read 84785.2,gal
